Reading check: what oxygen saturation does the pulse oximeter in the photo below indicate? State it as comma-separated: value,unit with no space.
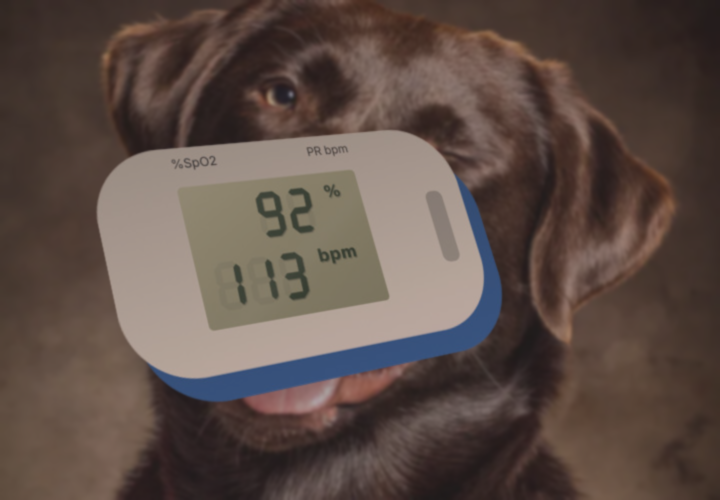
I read 92,%
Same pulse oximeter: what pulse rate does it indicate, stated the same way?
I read 113,bpm
